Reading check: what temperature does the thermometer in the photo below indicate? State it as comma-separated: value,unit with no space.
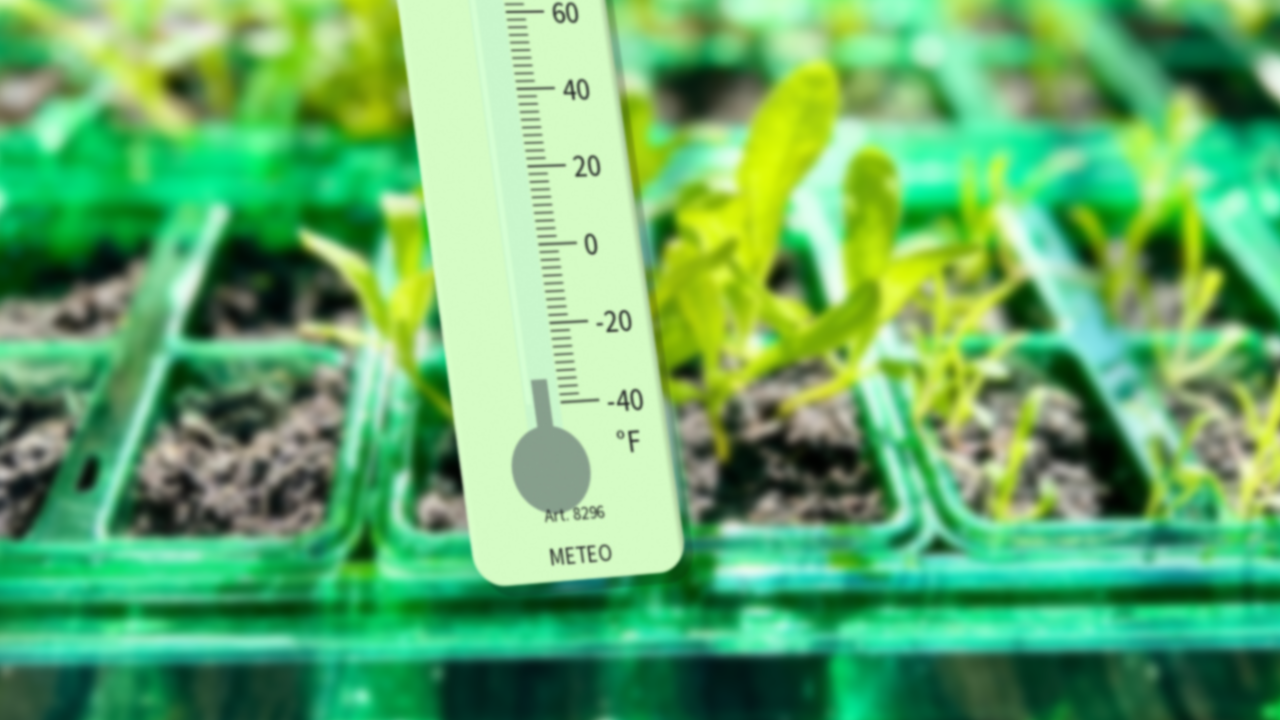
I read -34,°F
